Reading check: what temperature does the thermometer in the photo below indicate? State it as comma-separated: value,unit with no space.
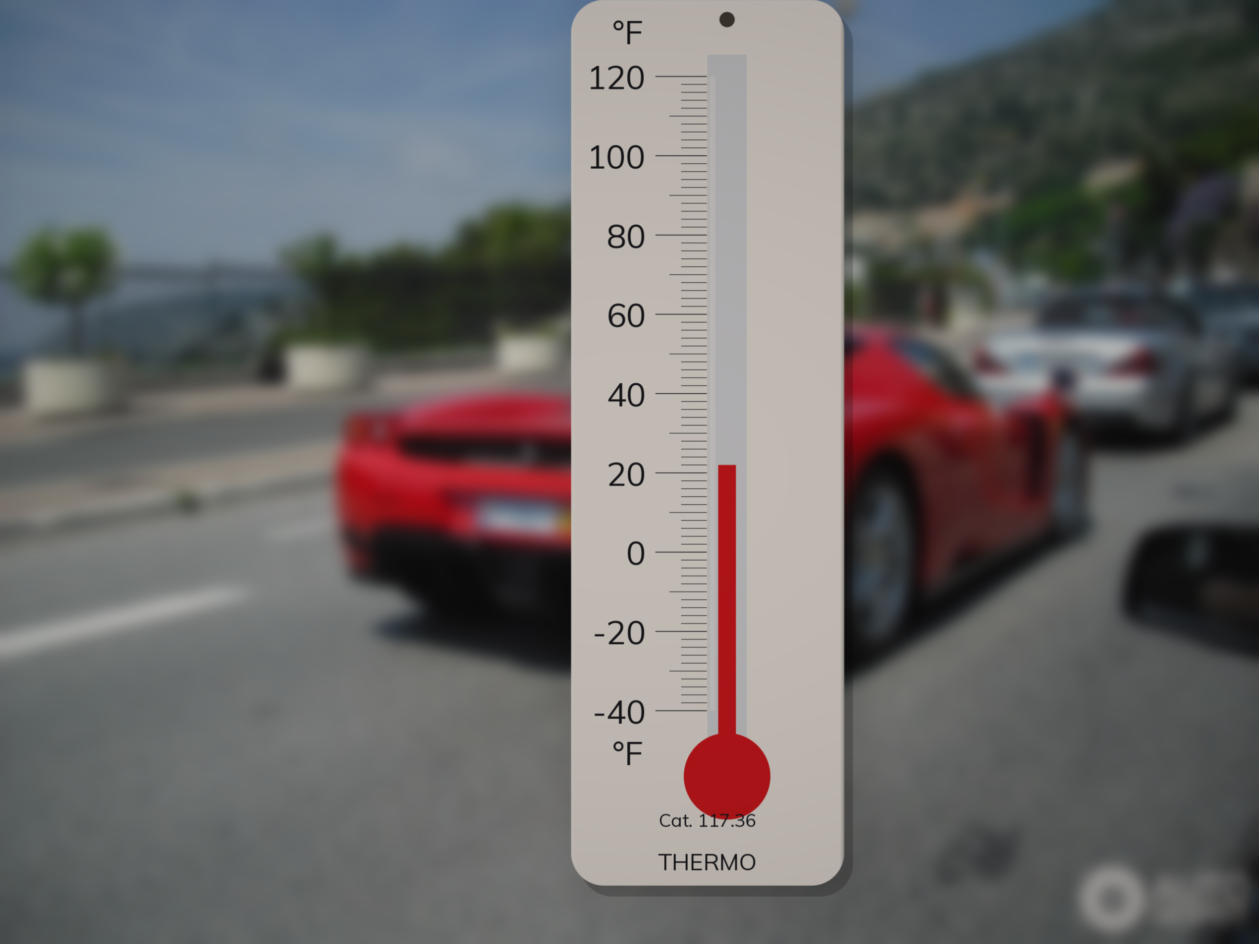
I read 22,°F
